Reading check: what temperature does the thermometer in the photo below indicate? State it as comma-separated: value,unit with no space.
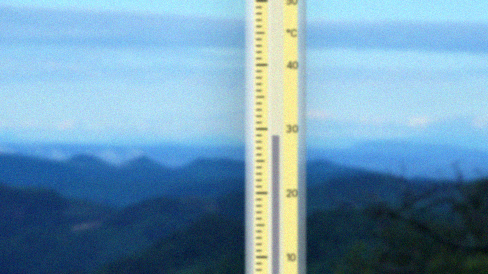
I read 29,°C
